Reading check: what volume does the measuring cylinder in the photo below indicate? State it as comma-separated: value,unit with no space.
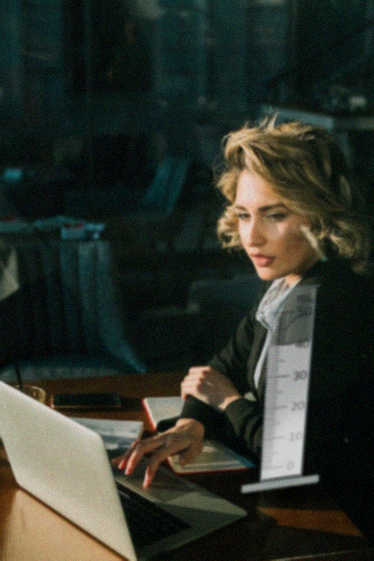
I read 40,mL
